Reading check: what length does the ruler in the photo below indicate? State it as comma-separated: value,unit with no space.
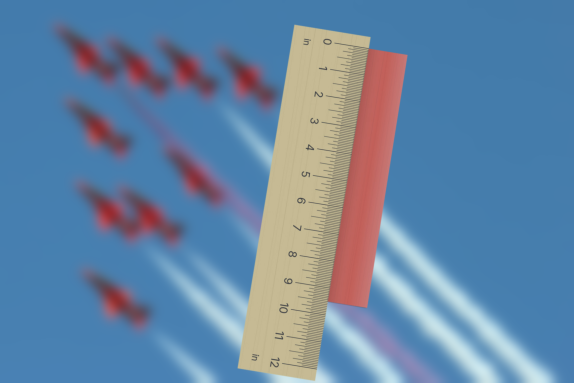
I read 9.5,in
